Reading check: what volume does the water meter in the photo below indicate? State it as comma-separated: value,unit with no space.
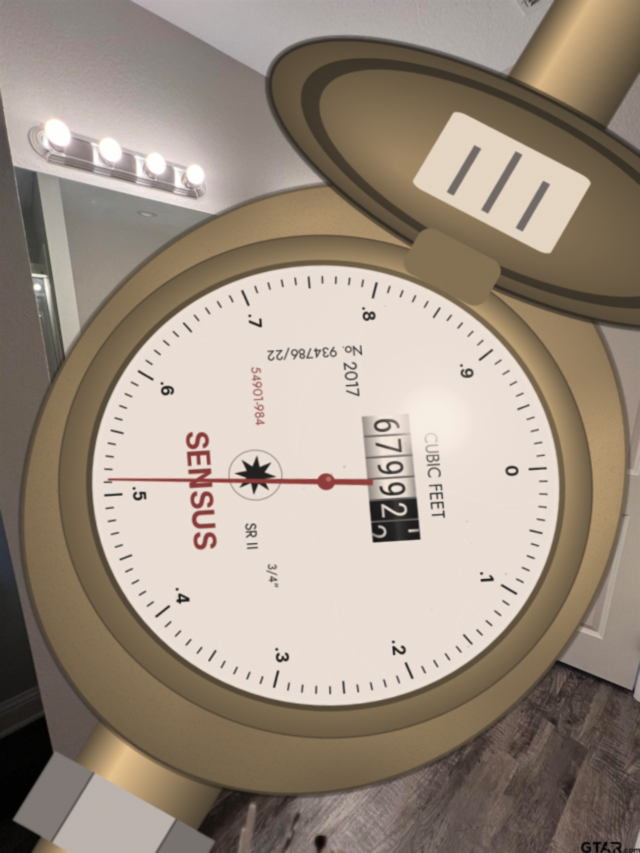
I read 679921.51,ft³
